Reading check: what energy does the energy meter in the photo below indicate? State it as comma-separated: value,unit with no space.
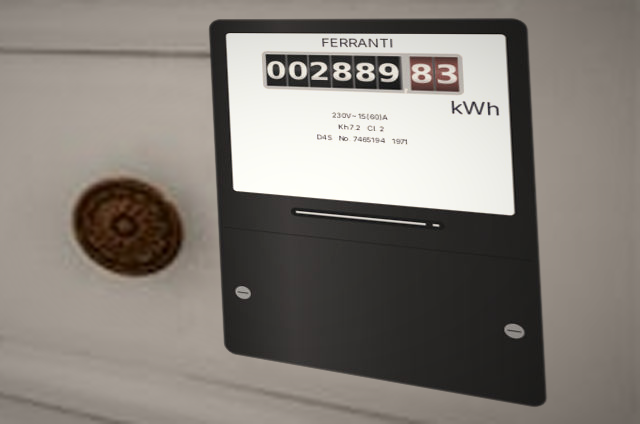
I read 2889.83,kWh
